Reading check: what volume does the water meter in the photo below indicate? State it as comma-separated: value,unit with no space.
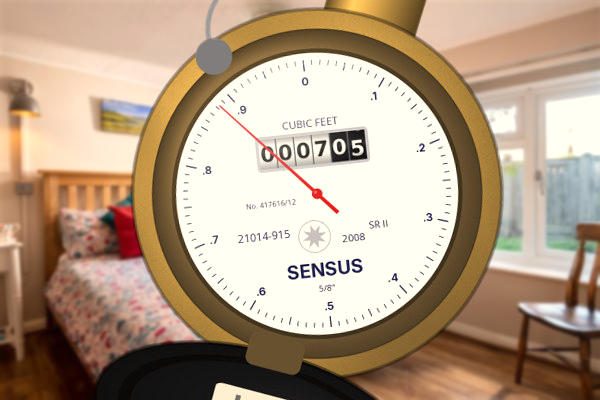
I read 704.88,ft³
